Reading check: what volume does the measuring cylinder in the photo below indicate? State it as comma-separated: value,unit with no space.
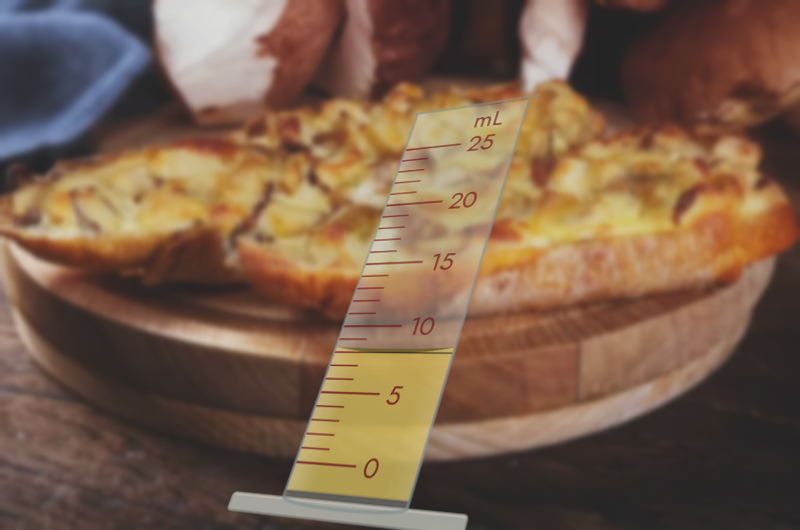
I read 8,mL
